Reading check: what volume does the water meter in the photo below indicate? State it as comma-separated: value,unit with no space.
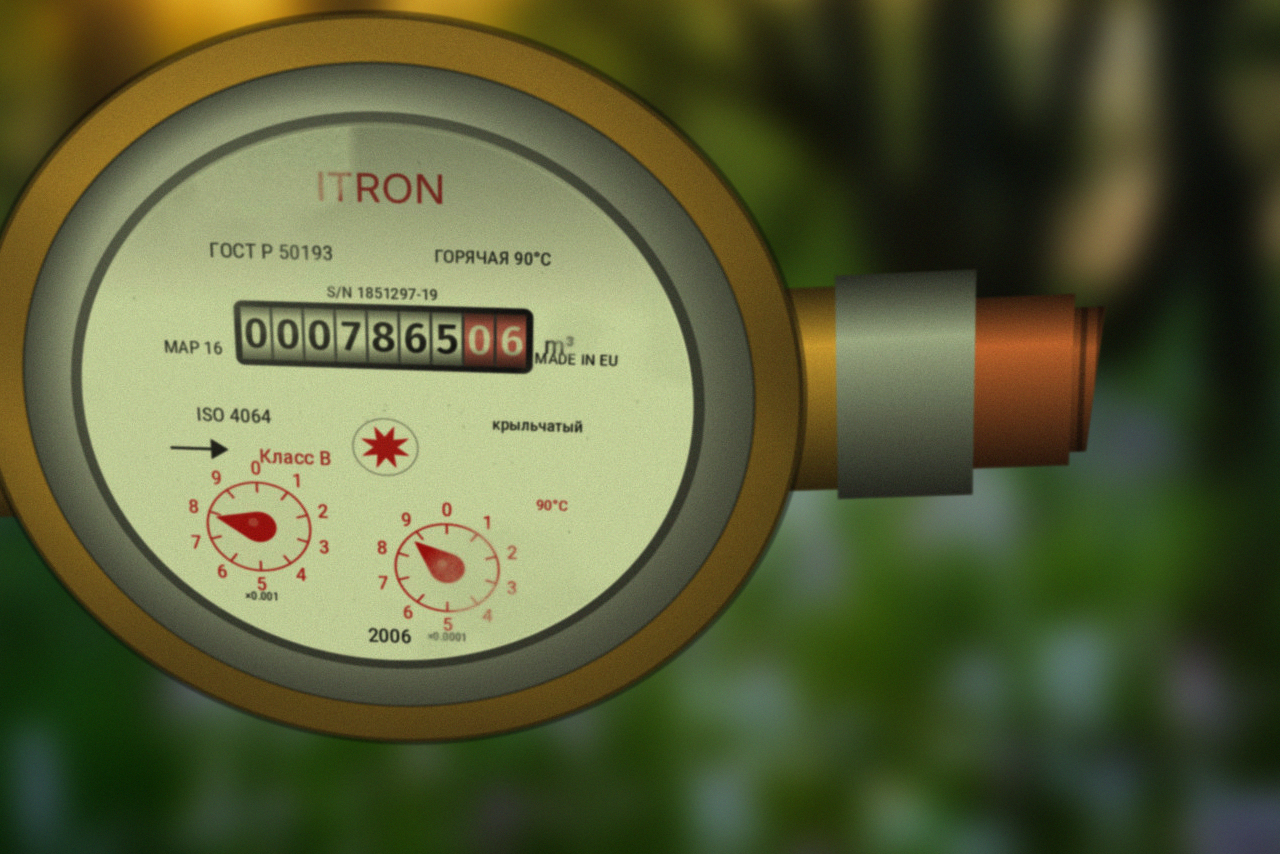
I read 7865.0678,m³
